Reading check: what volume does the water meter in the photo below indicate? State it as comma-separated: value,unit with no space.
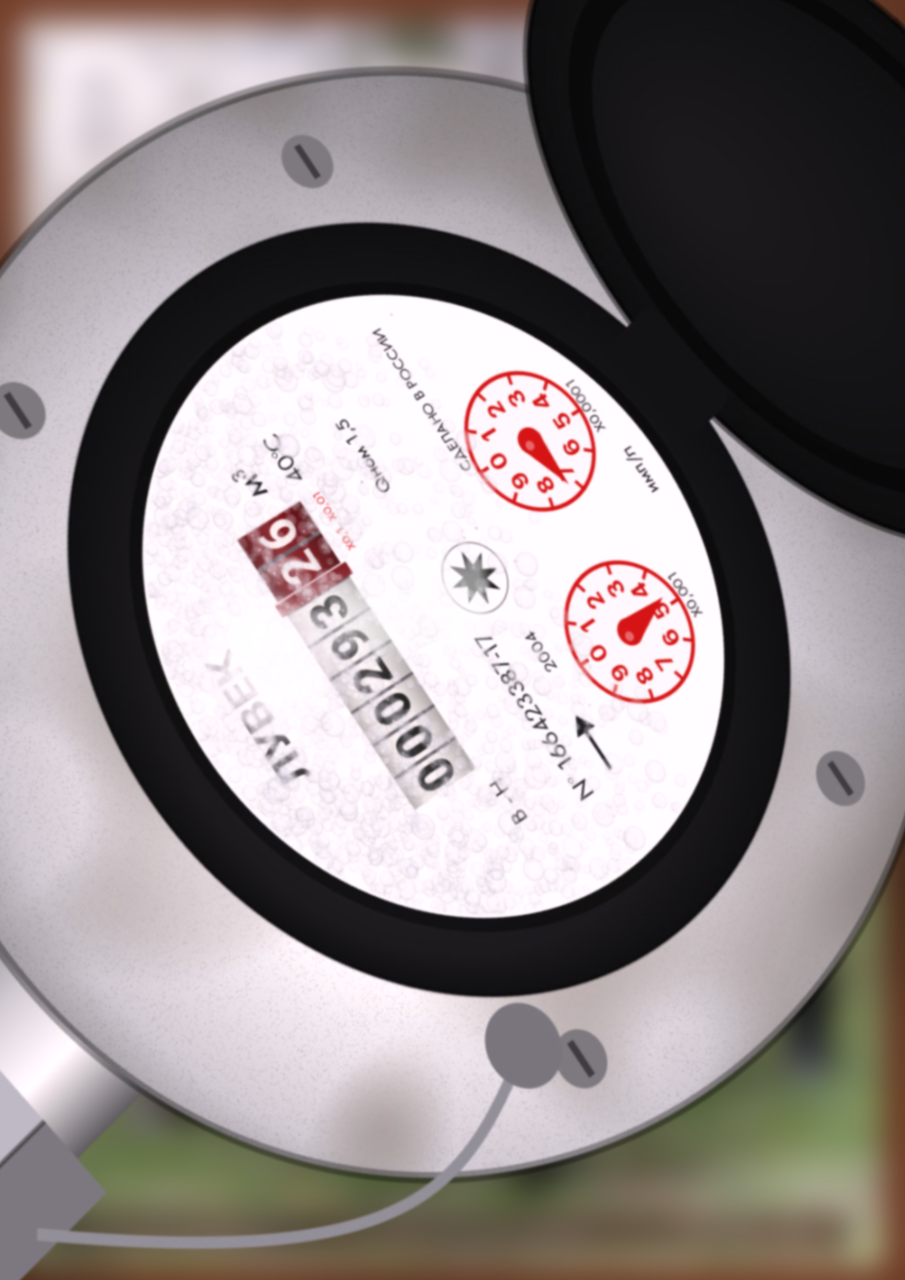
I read 293.2647,m³
